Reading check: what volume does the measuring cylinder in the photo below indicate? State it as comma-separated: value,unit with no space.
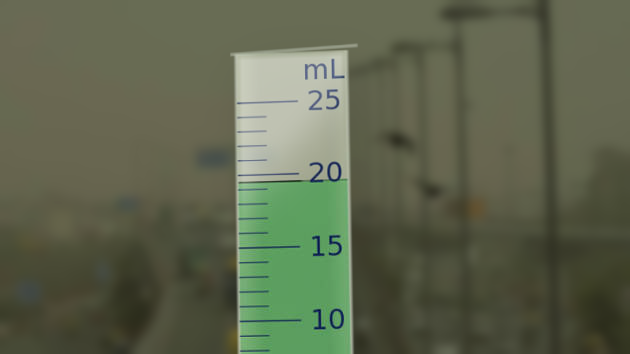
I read 19.5,mL
